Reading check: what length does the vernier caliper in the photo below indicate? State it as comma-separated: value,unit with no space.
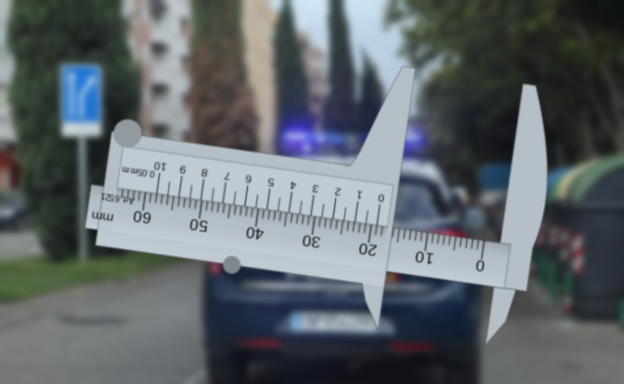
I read 19.0,mm
